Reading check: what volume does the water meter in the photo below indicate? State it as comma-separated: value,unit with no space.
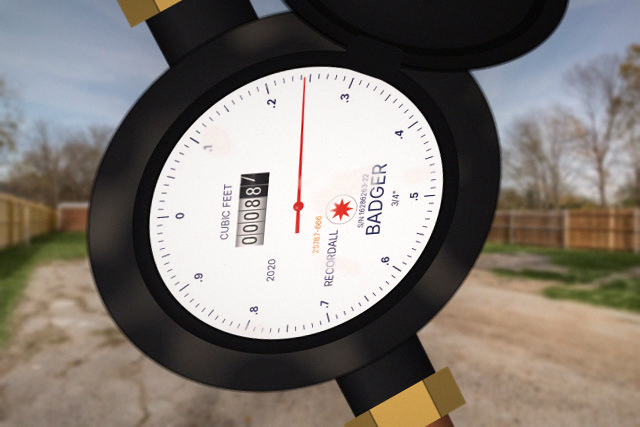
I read 887.24,ft³
